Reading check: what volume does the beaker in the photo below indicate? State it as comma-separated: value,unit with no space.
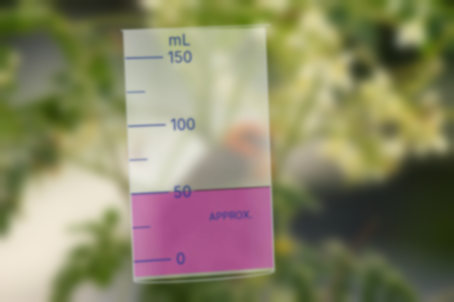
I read 50,mL
